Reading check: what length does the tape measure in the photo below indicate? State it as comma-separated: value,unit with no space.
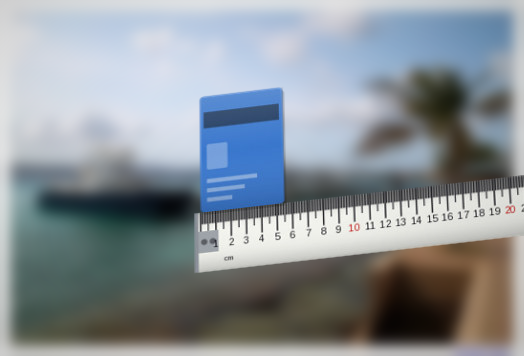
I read 5.5,cm
